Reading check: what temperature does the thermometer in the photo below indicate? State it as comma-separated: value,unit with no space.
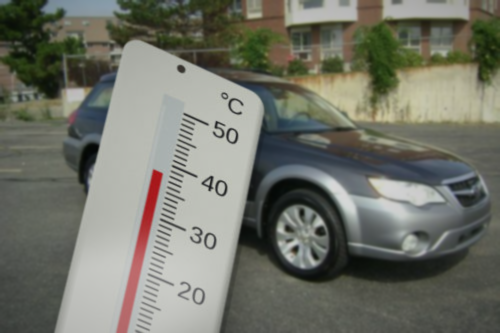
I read 38,°C
